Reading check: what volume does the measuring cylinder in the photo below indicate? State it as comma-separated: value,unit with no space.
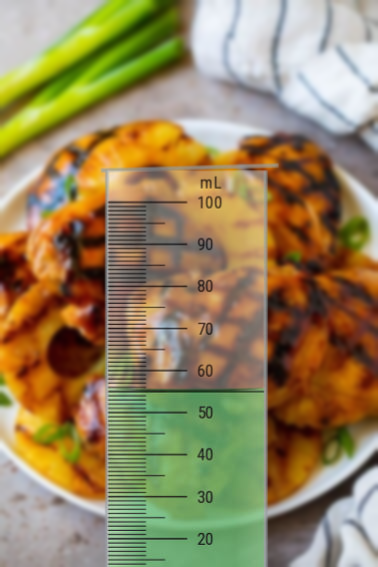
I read 55,mL
